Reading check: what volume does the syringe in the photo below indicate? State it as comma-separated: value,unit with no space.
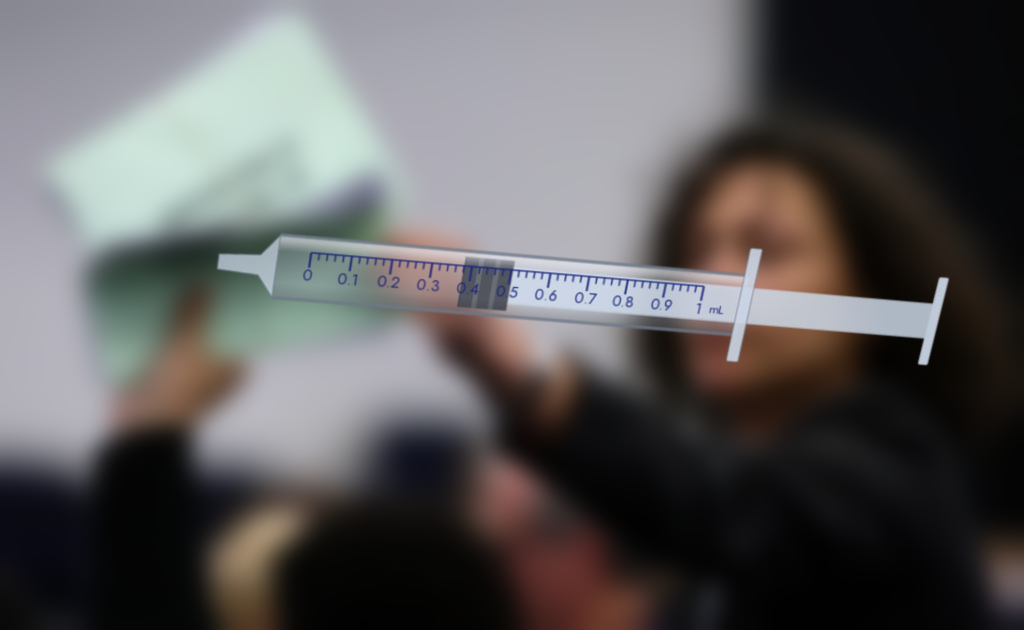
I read 0.38,mL
